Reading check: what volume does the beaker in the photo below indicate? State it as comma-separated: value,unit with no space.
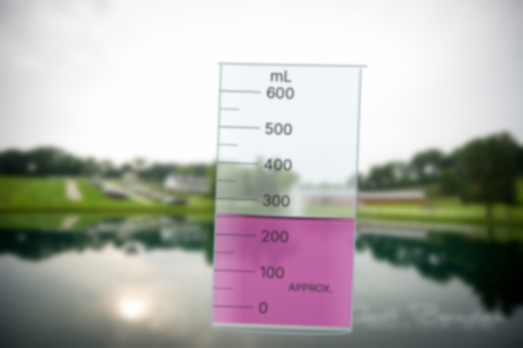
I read 250,mL
